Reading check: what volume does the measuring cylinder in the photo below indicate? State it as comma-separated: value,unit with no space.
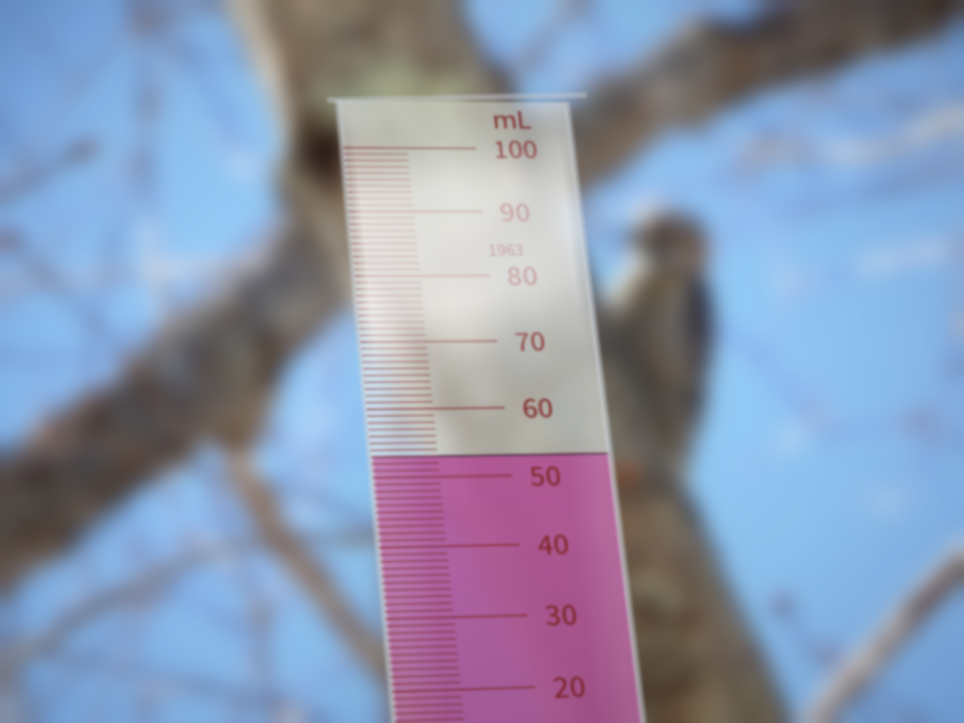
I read 53,mL
